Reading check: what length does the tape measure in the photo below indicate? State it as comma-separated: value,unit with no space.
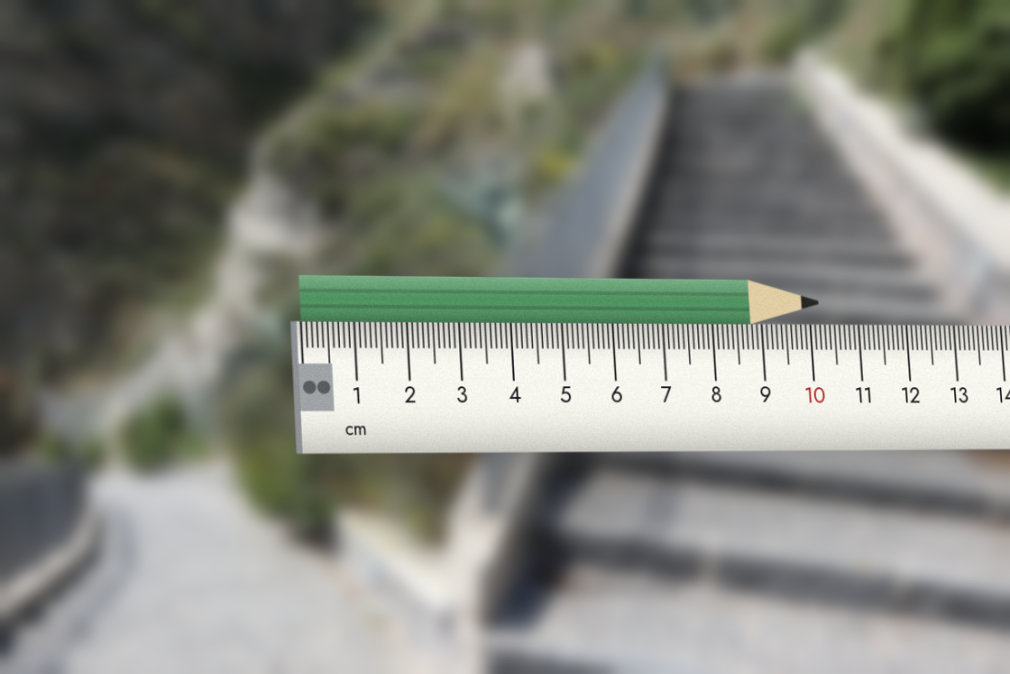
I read 10.2,cm
